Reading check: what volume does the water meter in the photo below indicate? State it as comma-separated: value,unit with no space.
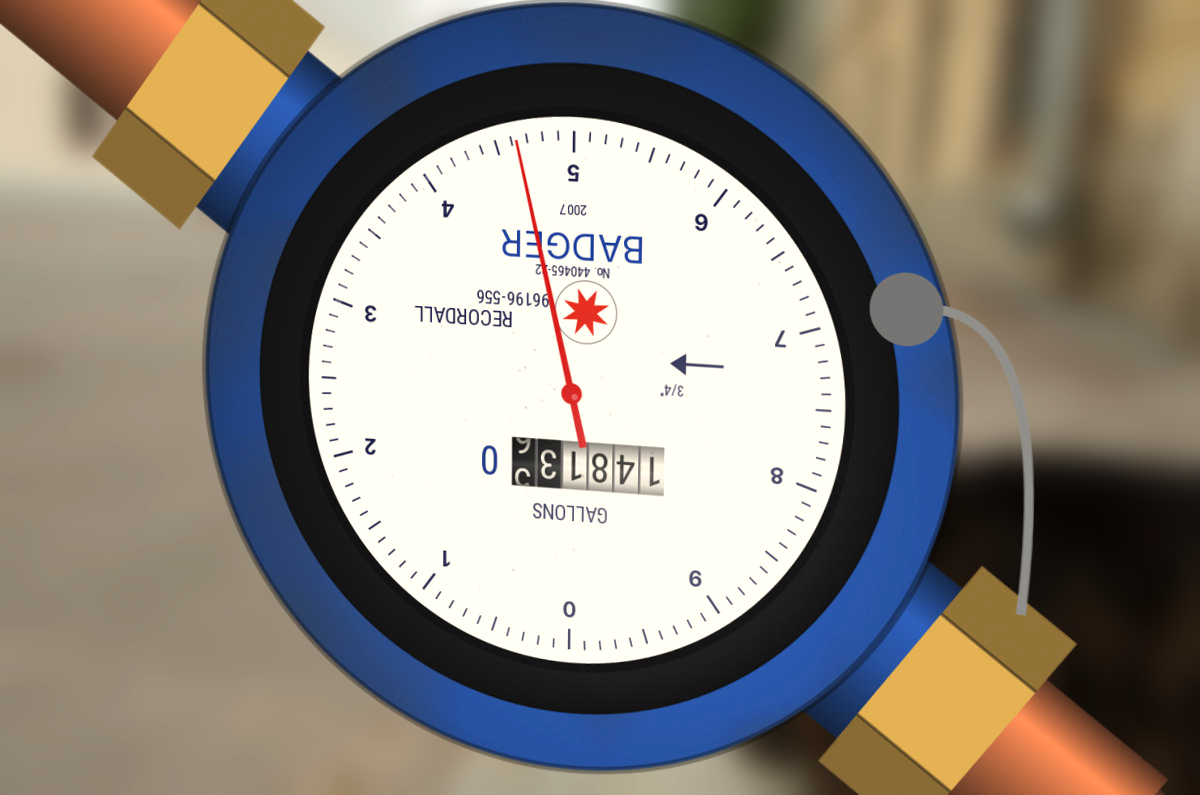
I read 1481354.6,gal
